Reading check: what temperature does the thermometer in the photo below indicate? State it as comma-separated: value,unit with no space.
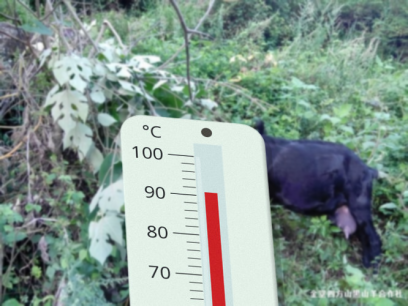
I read 91,°C
